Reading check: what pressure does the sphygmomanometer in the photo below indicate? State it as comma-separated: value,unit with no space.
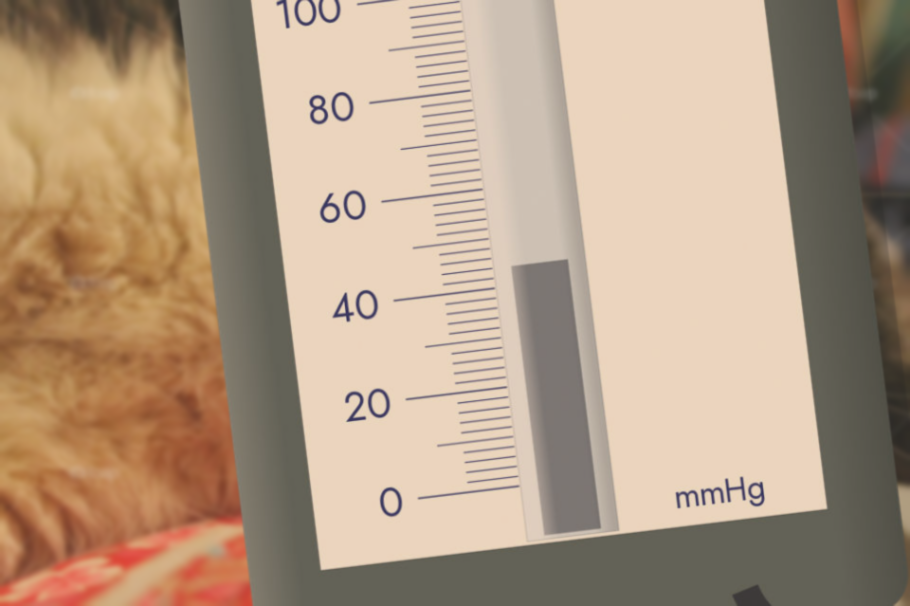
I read 44,mmHg
